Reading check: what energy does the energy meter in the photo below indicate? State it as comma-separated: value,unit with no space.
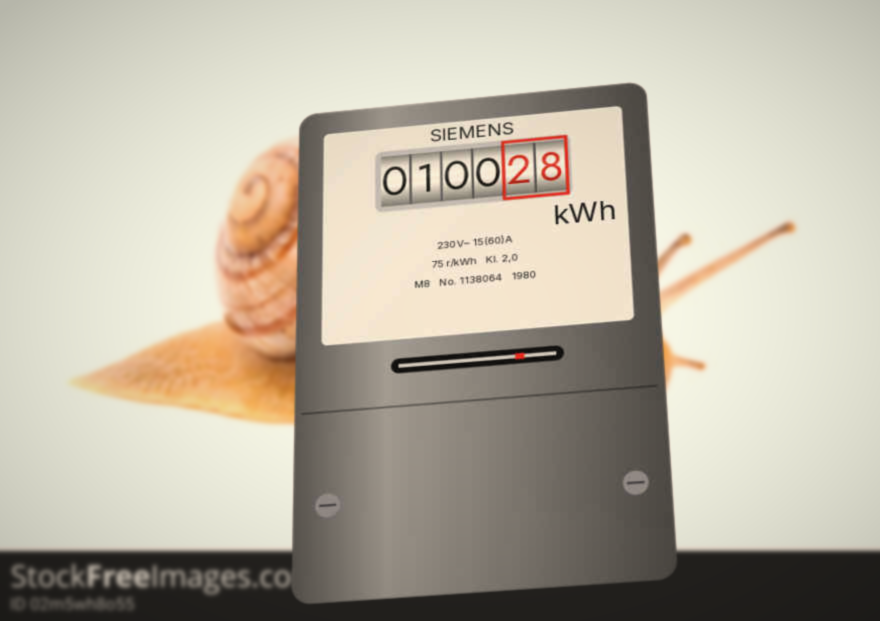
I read 100.28,kWh
